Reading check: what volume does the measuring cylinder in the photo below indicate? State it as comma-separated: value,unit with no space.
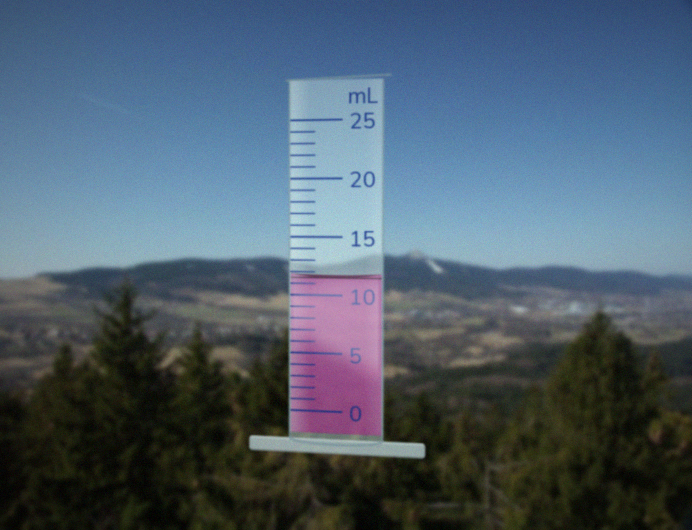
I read 11.5,mL
